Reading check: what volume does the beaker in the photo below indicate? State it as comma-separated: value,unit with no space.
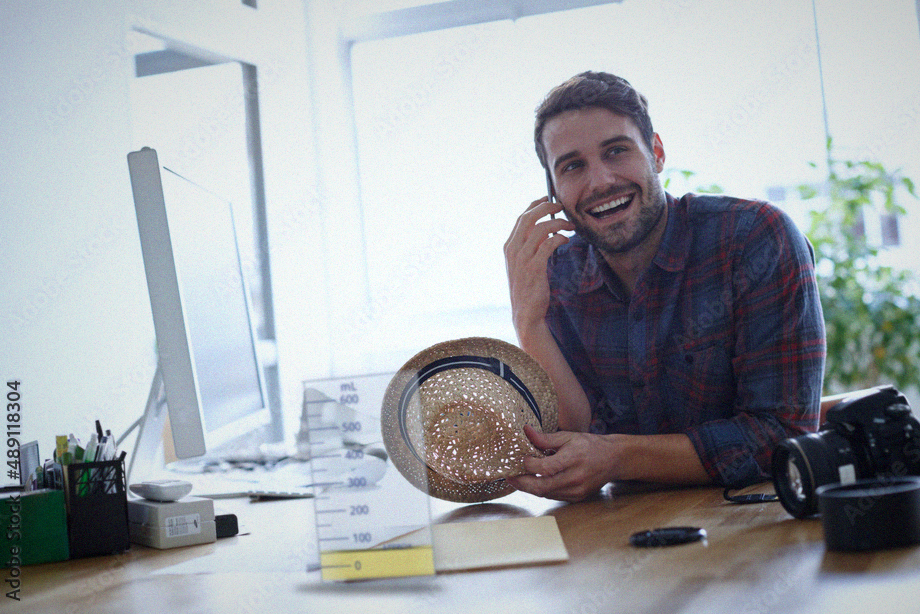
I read 50,mL
